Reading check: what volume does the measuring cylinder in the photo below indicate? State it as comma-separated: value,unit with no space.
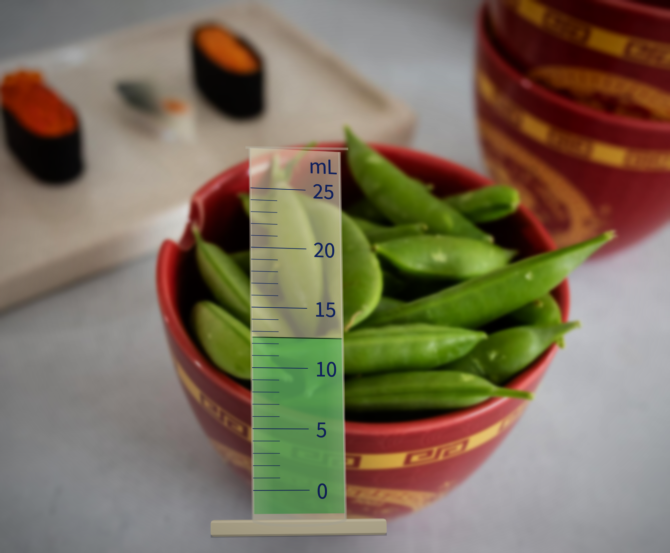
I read 12.5,mL
